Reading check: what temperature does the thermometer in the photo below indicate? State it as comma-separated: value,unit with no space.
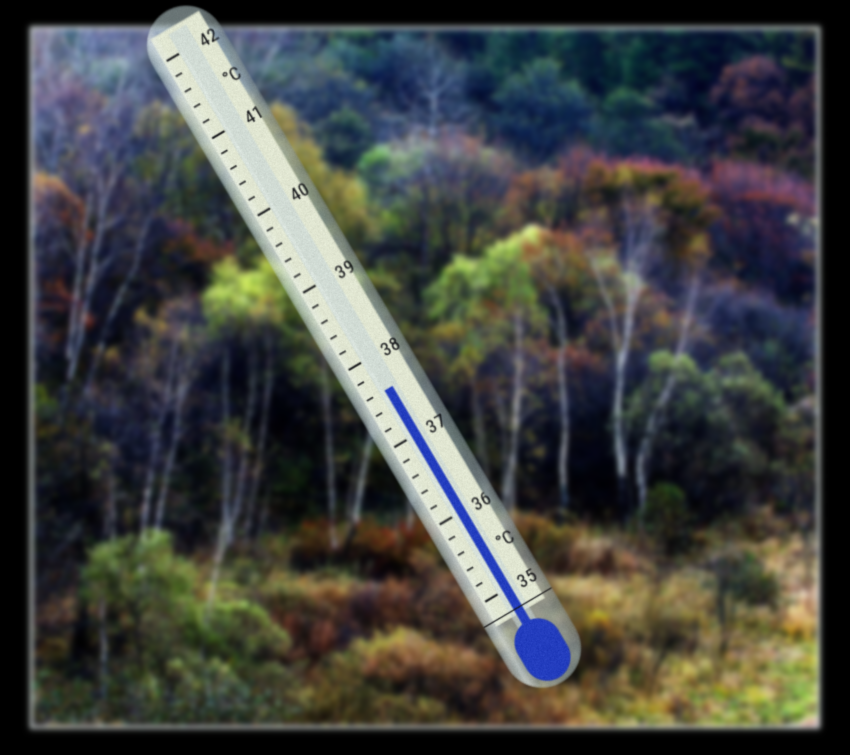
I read 37.6,°C
